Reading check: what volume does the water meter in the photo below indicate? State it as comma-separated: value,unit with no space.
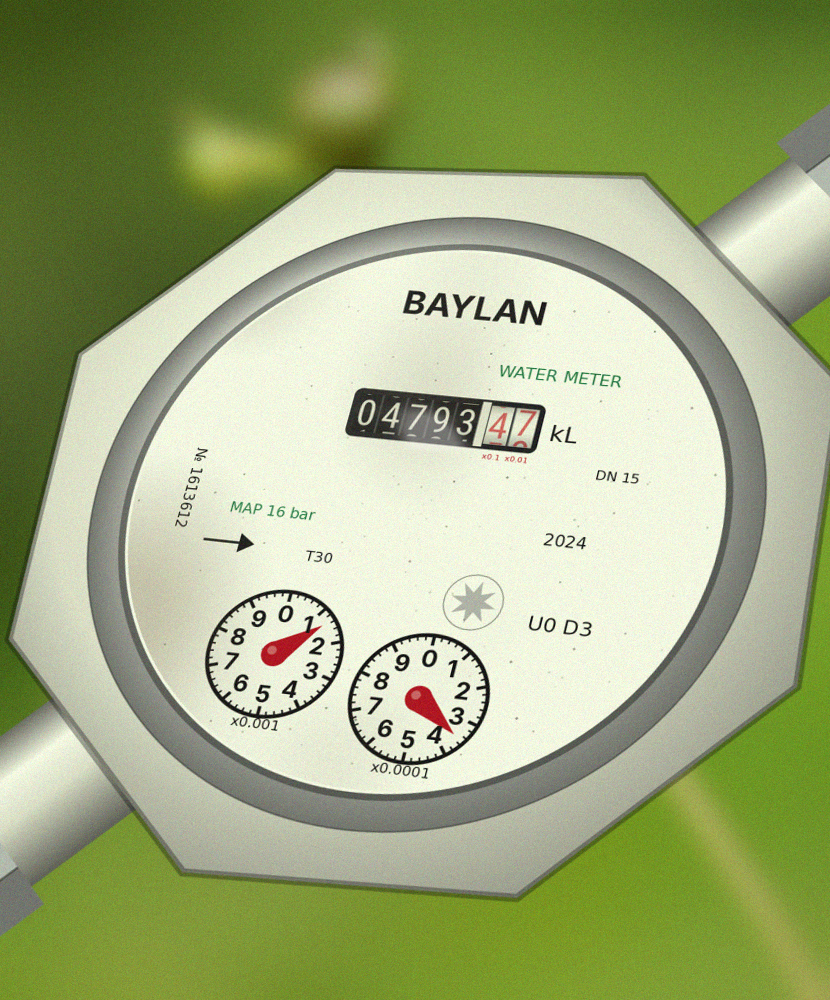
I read 4793.4713,kL
